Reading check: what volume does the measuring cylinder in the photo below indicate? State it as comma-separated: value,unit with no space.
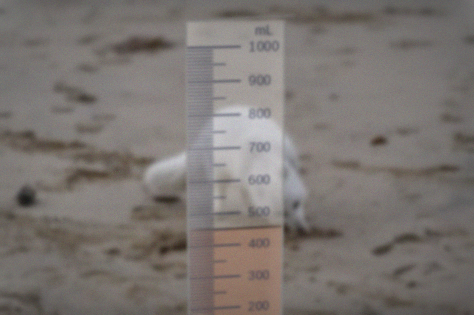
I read 450,mL
